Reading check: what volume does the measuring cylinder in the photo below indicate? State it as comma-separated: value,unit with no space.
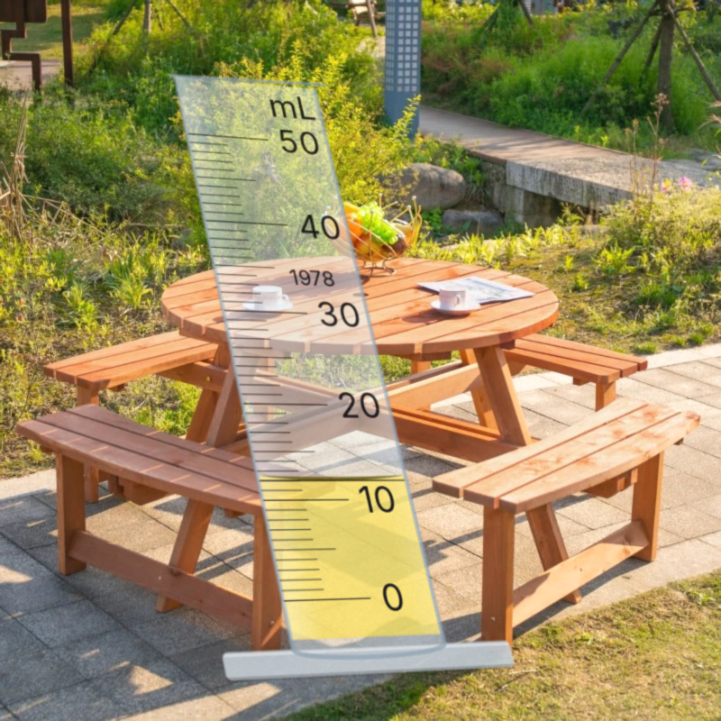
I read 12,mL
